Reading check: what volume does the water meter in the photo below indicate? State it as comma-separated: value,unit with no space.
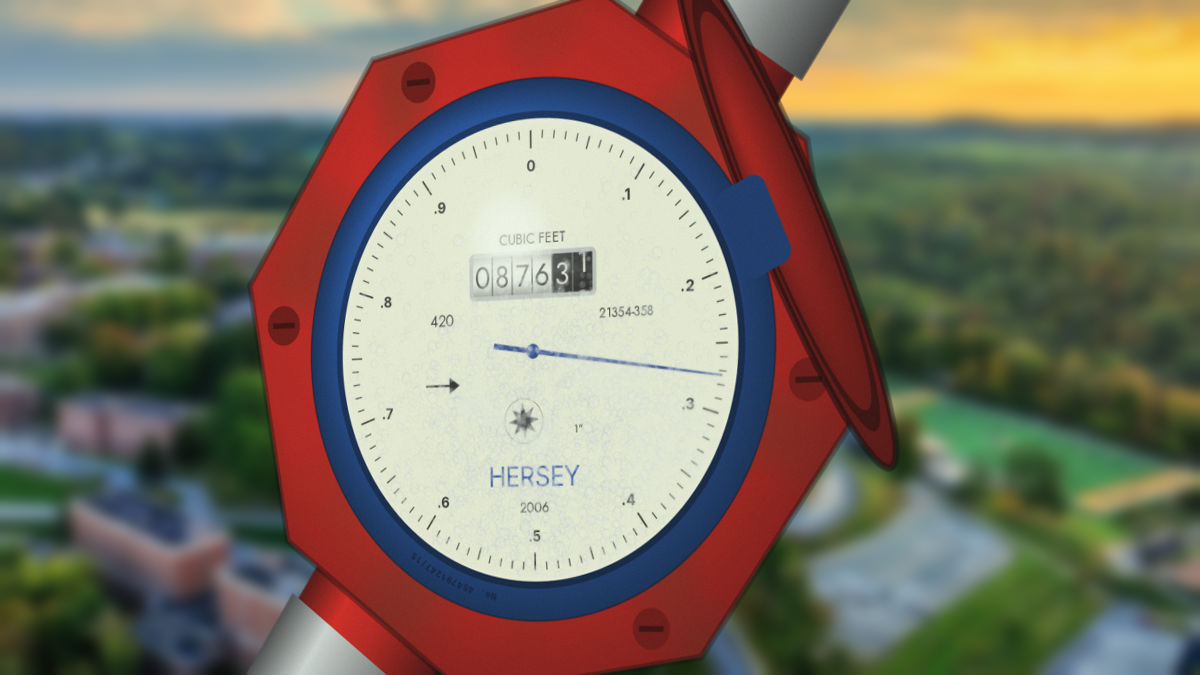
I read 87631.27,ft³
